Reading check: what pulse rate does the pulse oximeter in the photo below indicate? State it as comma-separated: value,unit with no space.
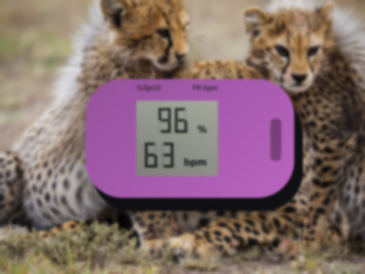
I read 63,bpm
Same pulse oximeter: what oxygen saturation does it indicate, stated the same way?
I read 96,%
